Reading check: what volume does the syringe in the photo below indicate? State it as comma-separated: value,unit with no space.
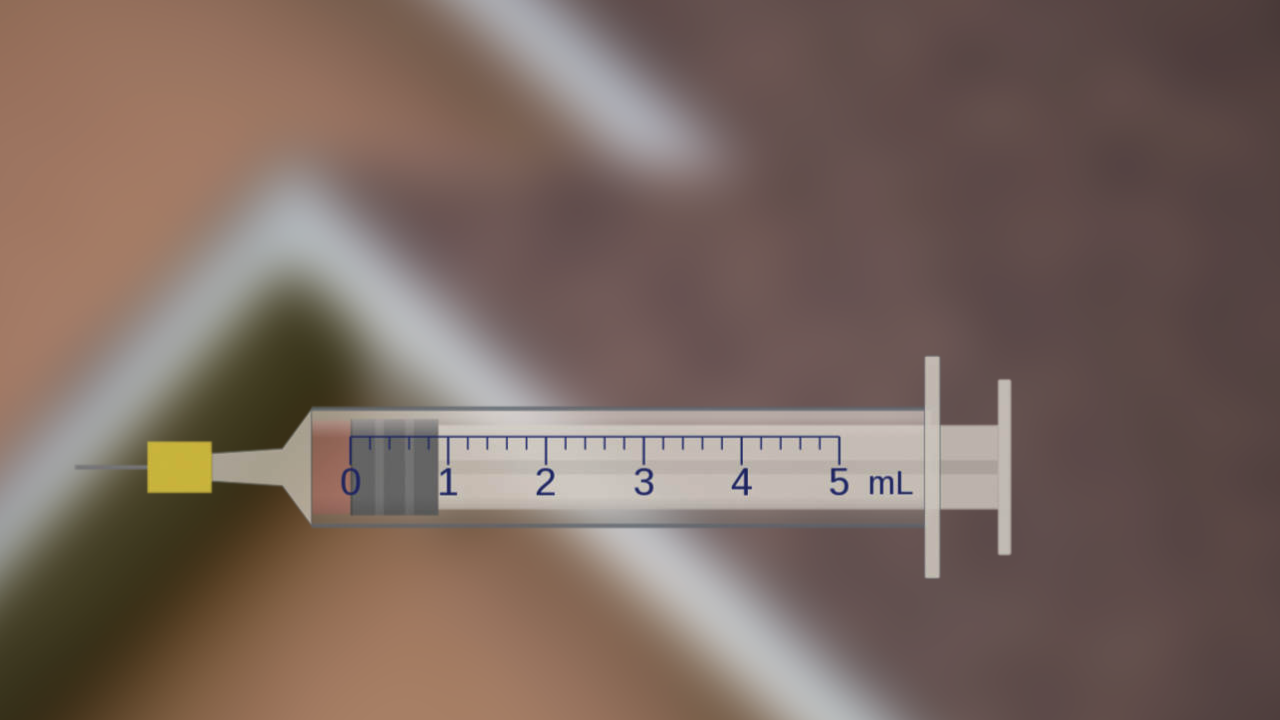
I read 0,mL
